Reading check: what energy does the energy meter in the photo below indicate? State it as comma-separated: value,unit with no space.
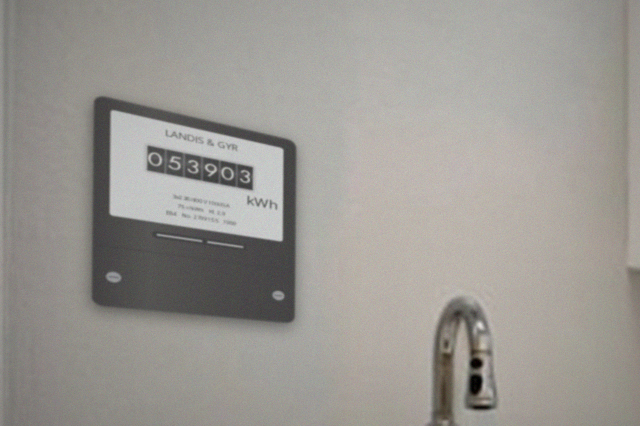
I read 53903,kWh
